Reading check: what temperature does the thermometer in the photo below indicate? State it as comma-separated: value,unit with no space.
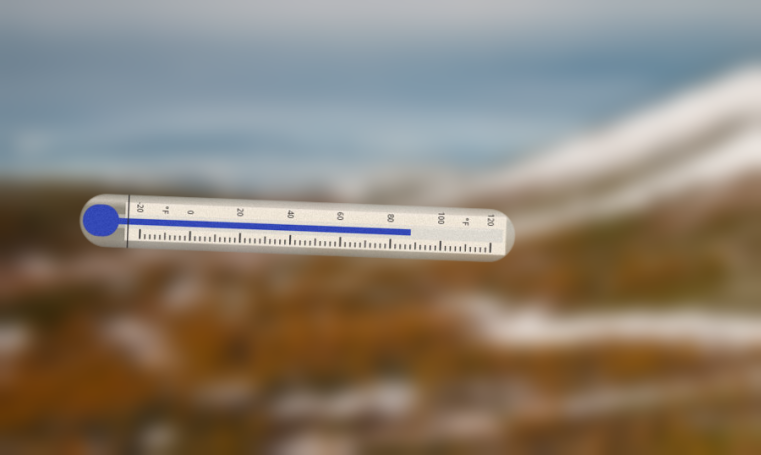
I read 88,°F
